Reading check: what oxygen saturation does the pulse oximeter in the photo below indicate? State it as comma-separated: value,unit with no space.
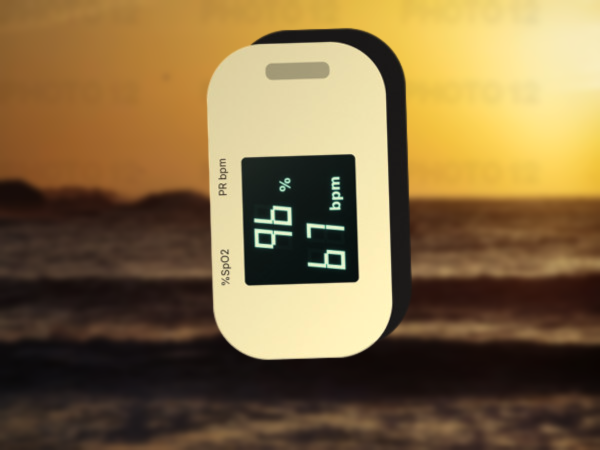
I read 96,%
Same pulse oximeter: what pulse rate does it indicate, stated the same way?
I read 67,bpm
